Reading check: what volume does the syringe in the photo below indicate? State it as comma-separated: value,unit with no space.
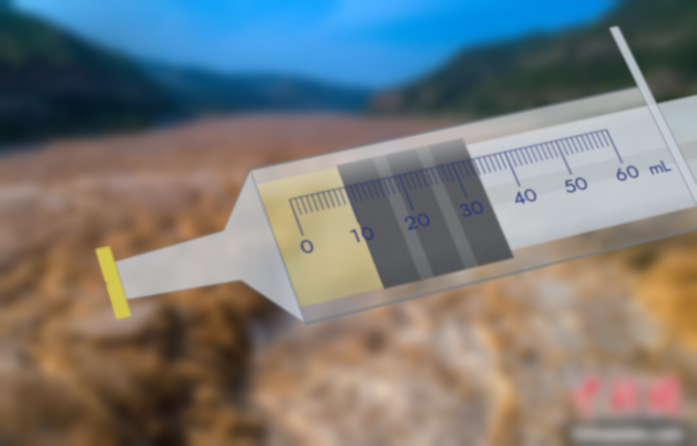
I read 10,mL
